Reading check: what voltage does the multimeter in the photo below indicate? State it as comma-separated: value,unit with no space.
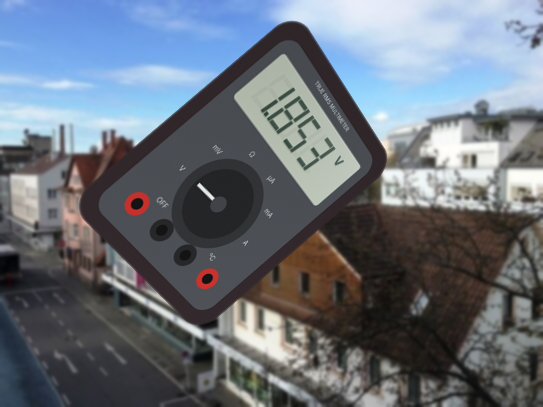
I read 1.853,V
